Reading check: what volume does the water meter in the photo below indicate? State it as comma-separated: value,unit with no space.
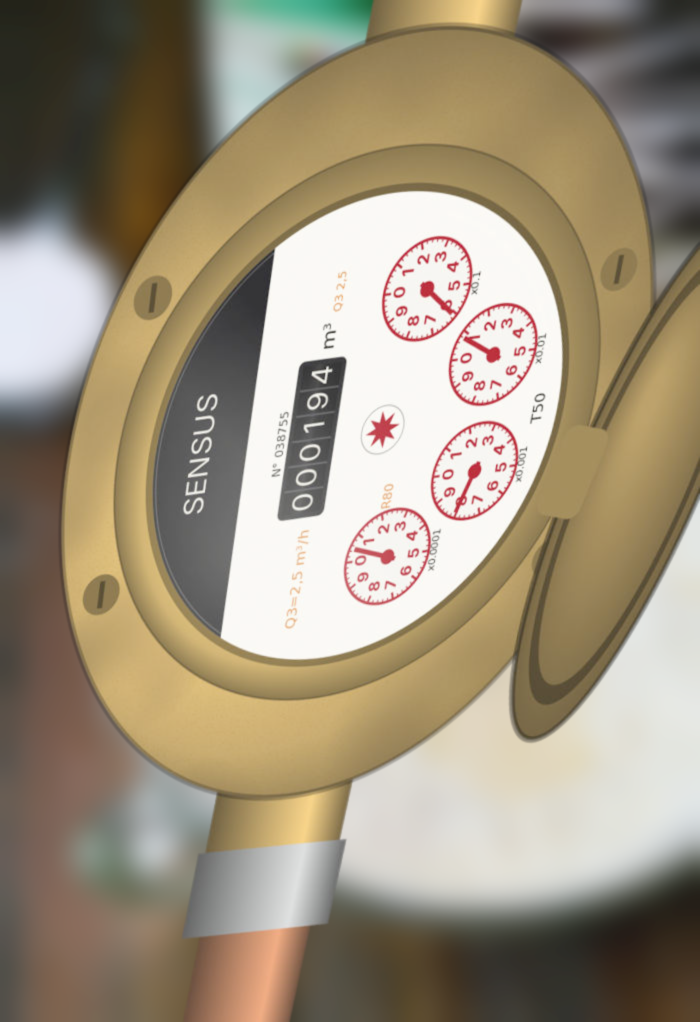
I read 194.6080,m³
